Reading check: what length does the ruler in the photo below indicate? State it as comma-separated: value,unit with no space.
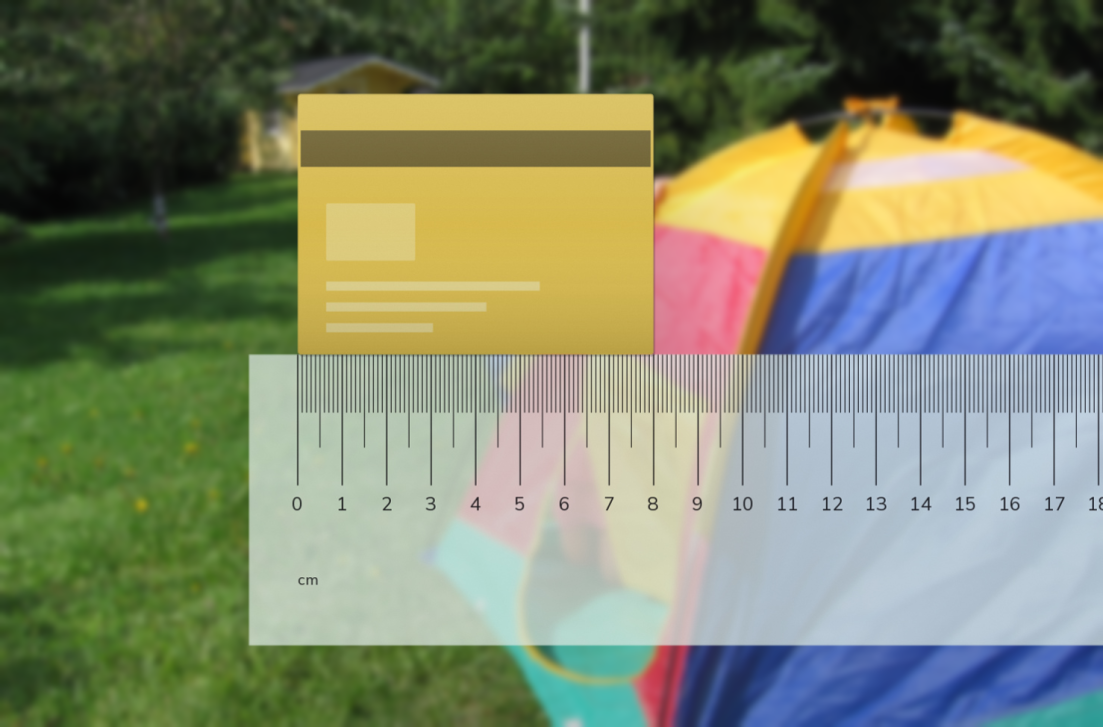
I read 8,cm
